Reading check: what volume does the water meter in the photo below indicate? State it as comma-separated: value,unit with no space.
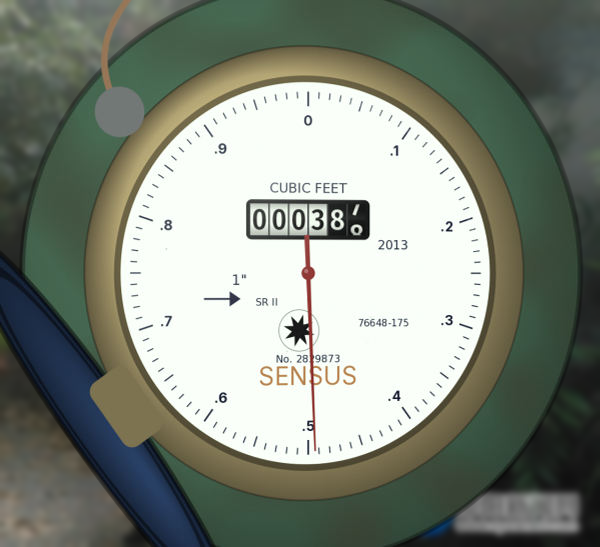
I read 387.49,ft³
